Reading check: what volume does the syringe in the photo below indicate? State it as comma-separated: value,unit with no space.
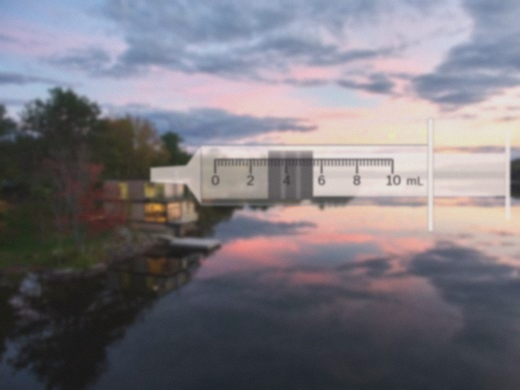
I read 3,mL
